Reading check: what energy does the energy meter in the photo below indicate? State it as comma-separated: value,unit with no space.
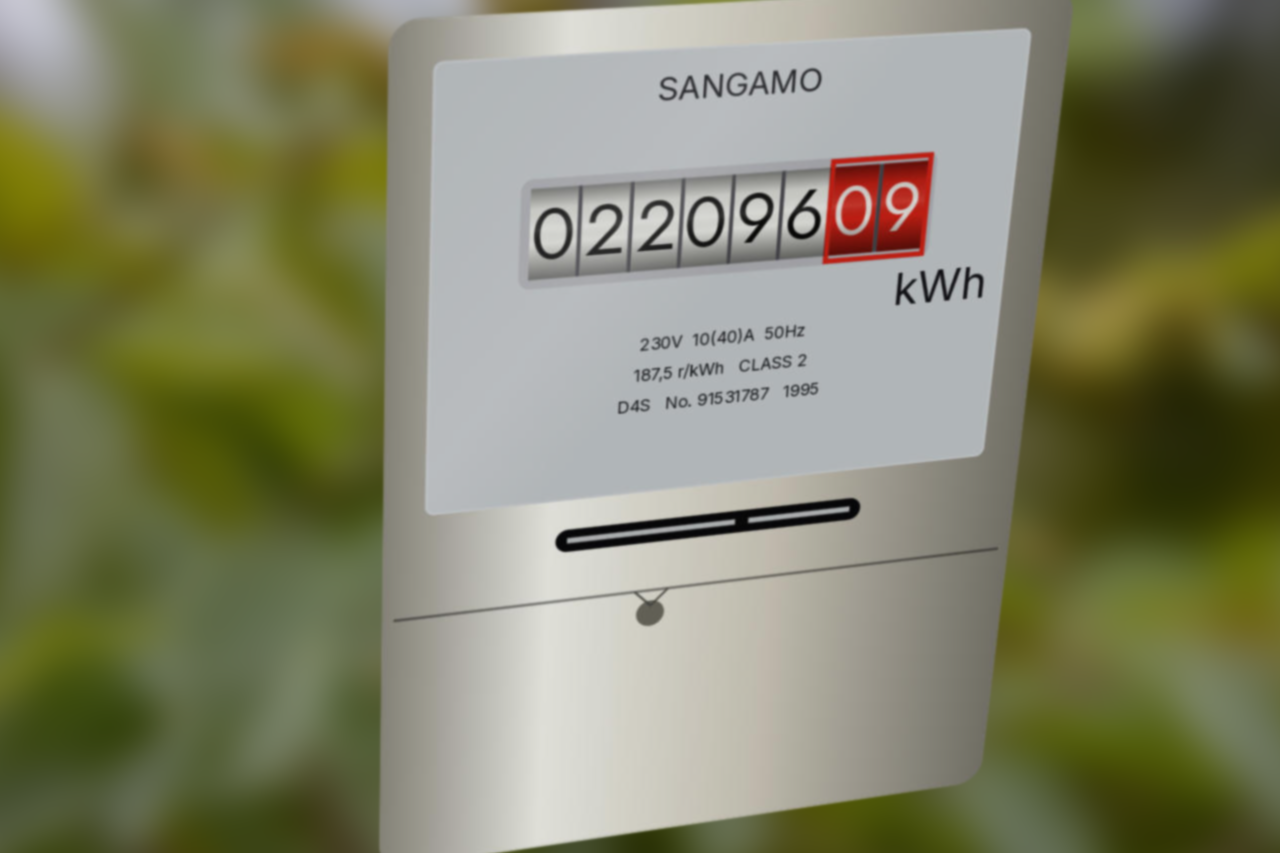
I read 22096.09,kWh
